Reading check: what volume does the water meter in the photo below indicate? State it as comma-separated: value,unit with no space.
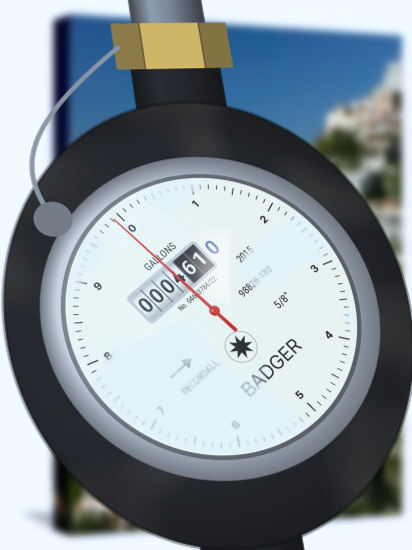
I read 4609.9,gal
